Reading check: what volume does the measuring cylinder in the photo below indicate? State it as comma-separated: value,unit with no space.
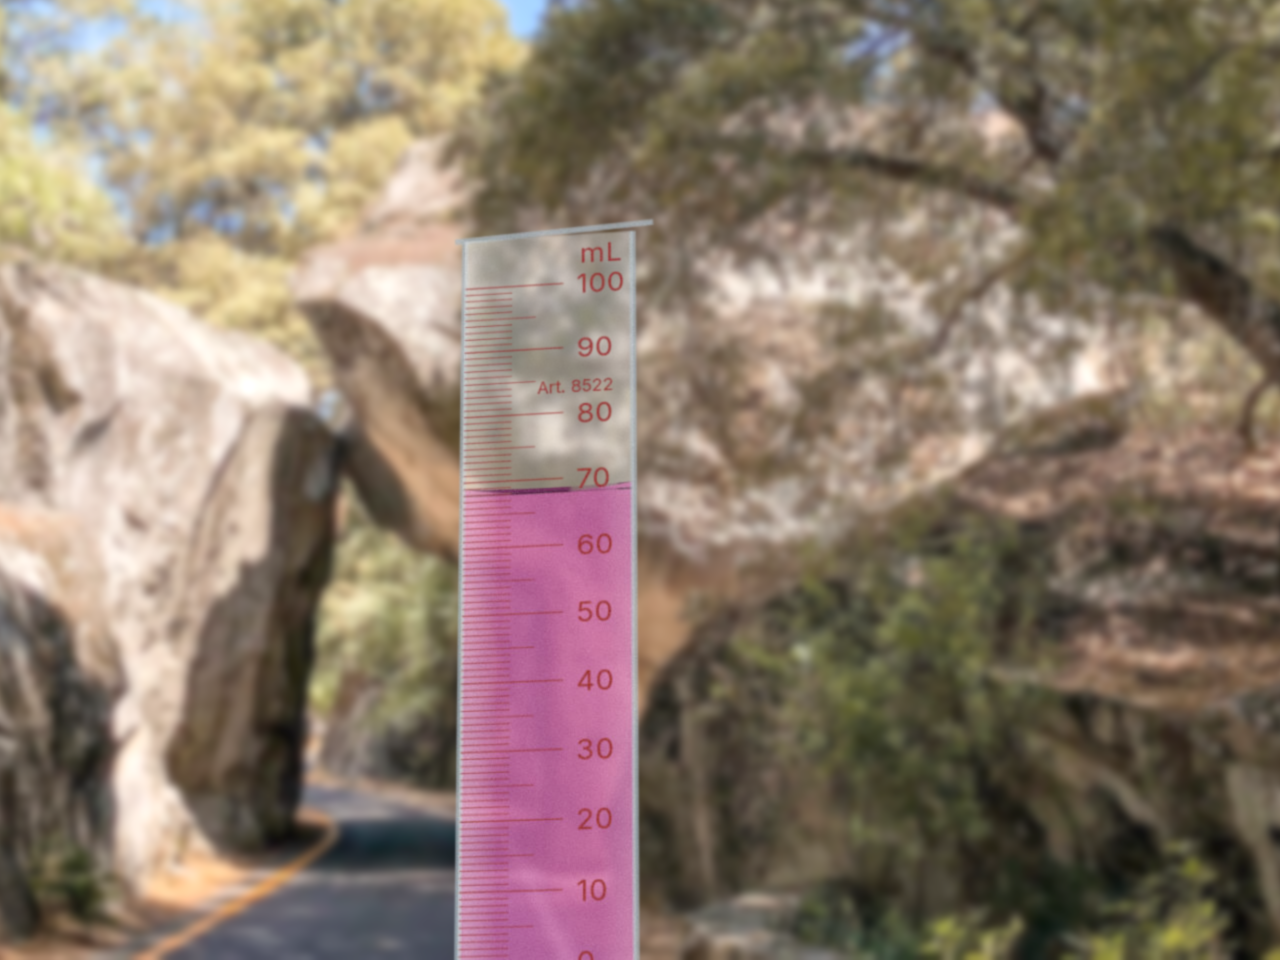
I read 68,mL
